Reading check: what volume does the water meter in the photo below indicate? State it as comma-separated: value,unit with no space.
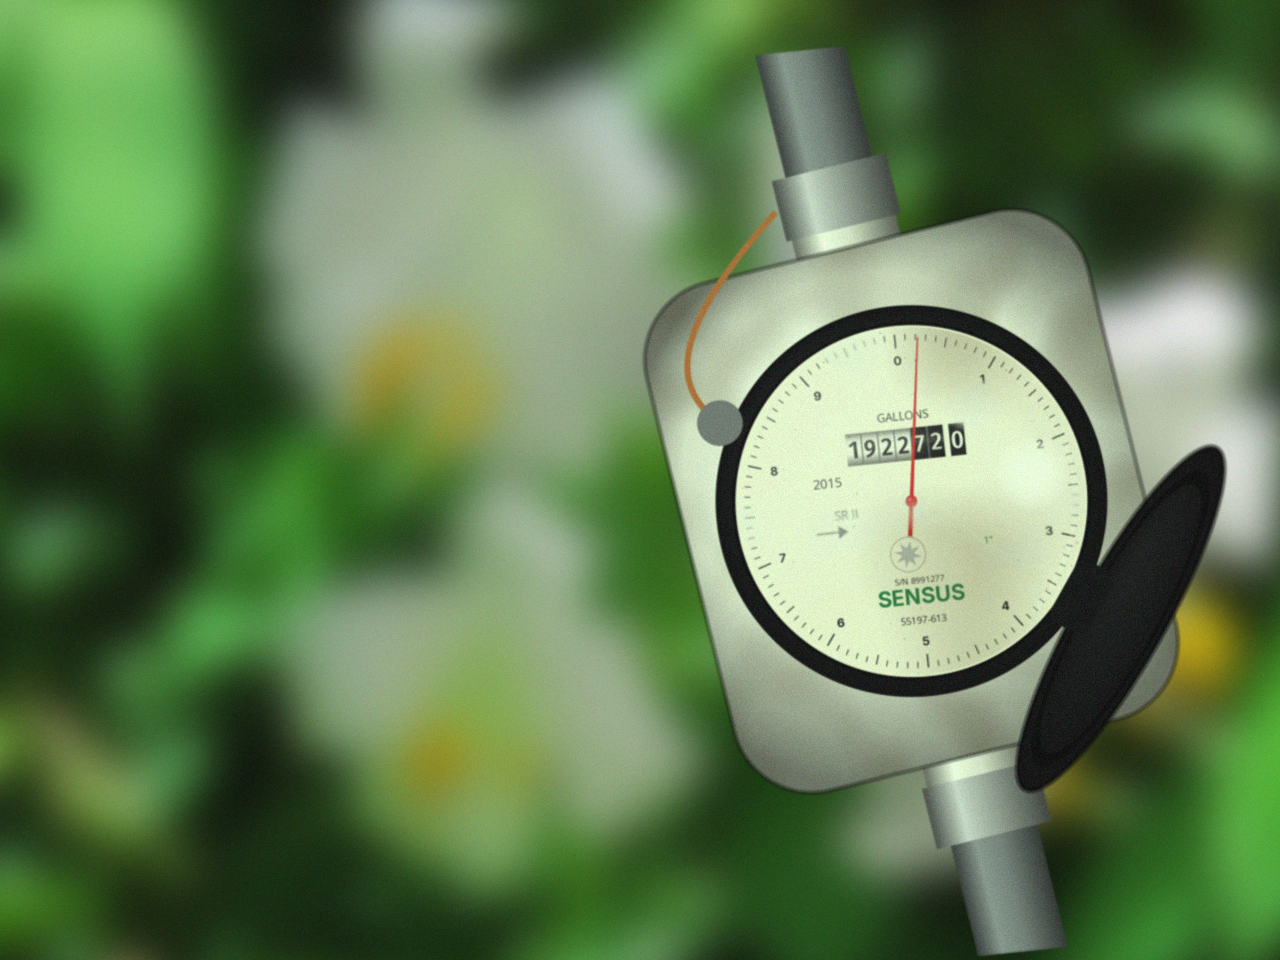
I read 1922720.2,gal
